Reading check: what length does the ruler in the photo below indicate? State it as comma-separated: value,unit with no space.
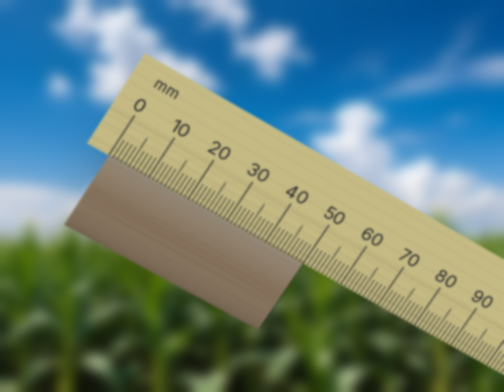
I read 50,mm
